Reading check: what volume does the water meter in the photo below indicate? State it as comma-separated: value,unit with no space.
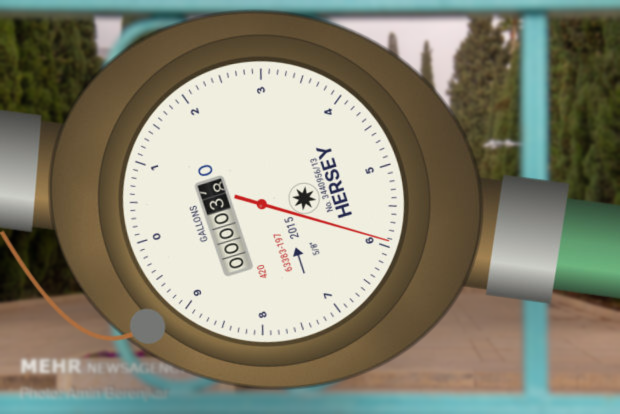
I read 375.9,gal
